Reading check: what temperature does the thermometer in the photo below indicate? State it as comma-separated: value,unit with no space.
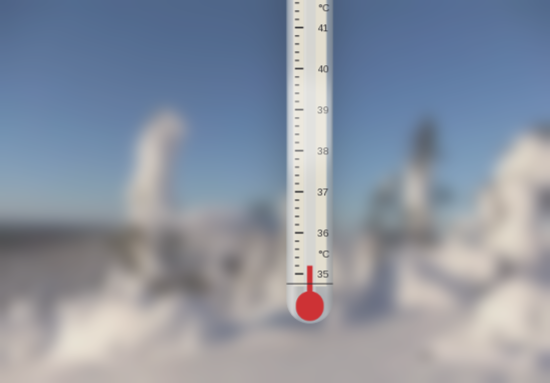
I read 35.2,°C
